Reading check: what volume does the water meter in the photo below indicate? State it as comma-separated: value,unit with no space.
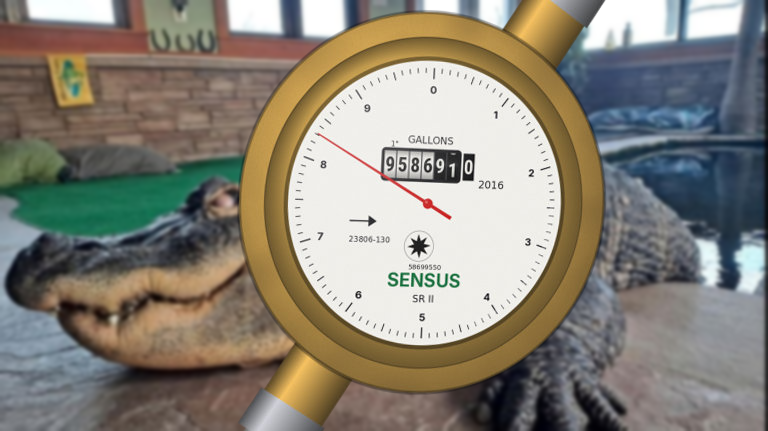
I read 9586908.3,gal
